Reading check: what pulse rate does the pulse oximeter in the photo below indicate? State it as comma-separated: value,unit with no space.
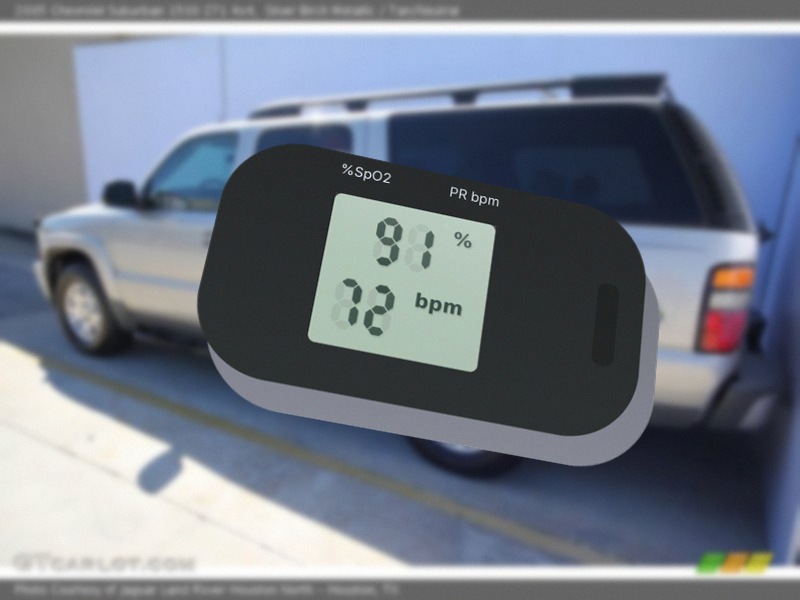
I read 72,bpm
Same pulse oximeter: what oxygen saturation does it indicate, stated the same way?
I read 91,%
